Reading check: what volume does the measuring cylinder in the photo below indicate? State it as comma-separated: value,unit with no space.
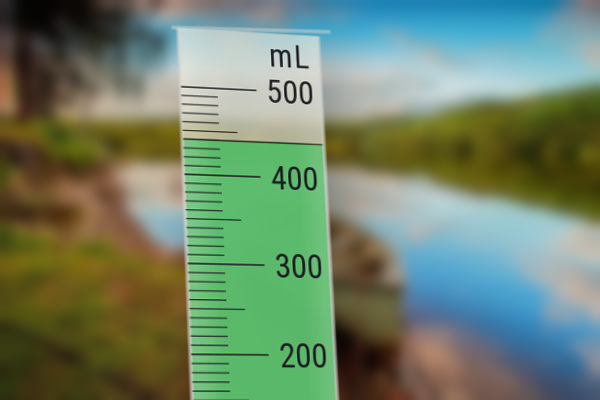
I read 440,mL
